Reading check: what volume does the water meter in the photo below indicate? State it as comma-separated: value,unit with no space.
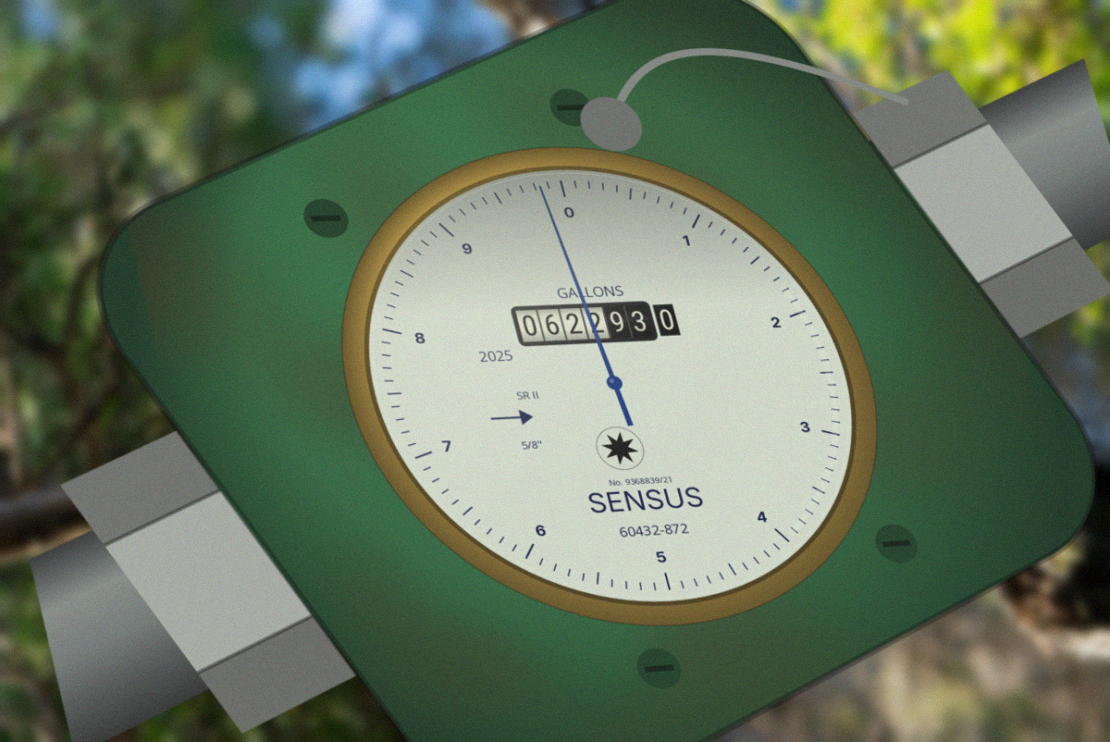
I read 622929.8,gal
